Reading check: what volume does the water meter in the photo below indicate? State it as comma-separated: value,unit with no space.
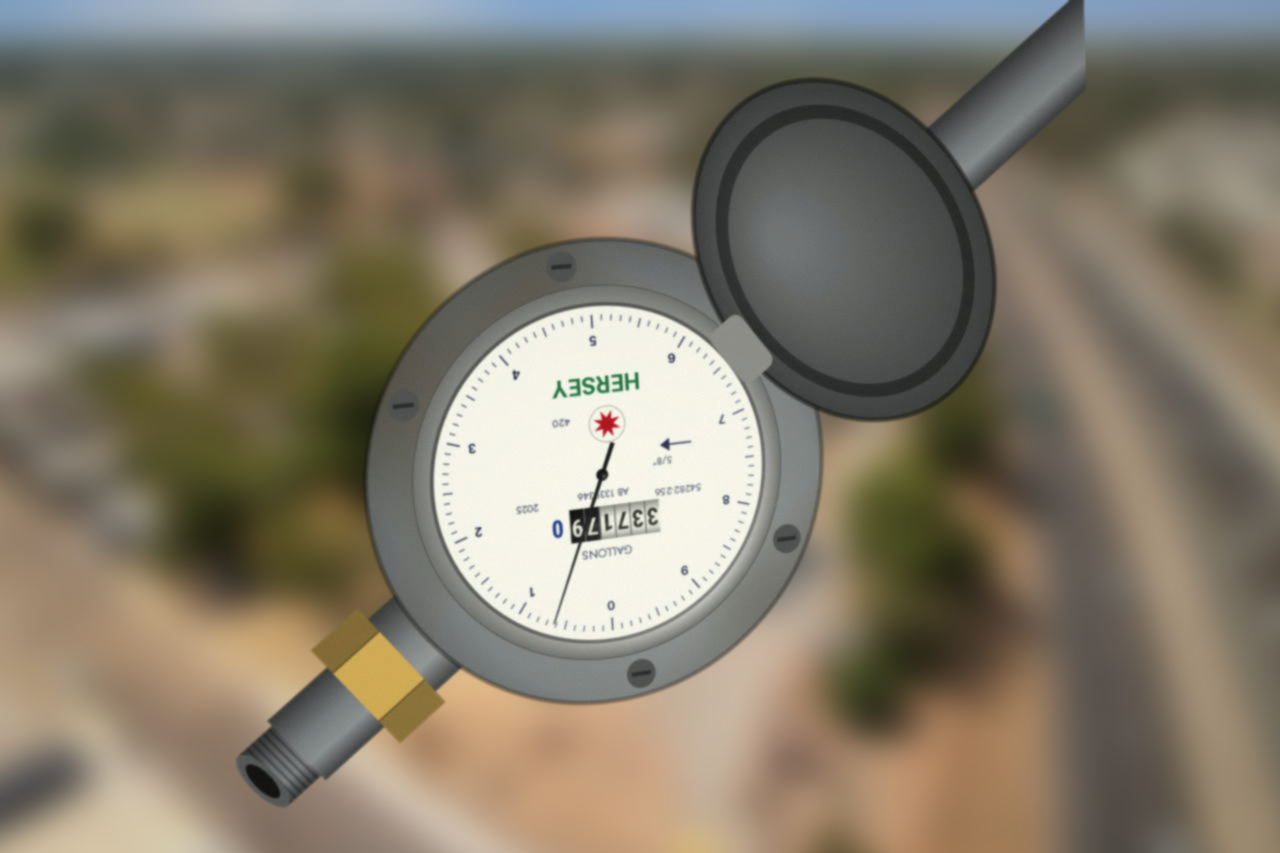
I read 3371790.6,gal
